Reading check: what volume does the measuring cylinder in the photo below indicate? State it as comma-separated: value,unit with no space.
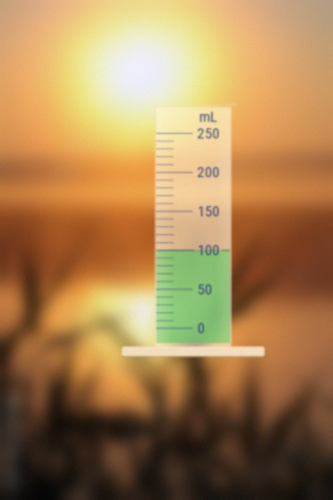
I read 100,mL
